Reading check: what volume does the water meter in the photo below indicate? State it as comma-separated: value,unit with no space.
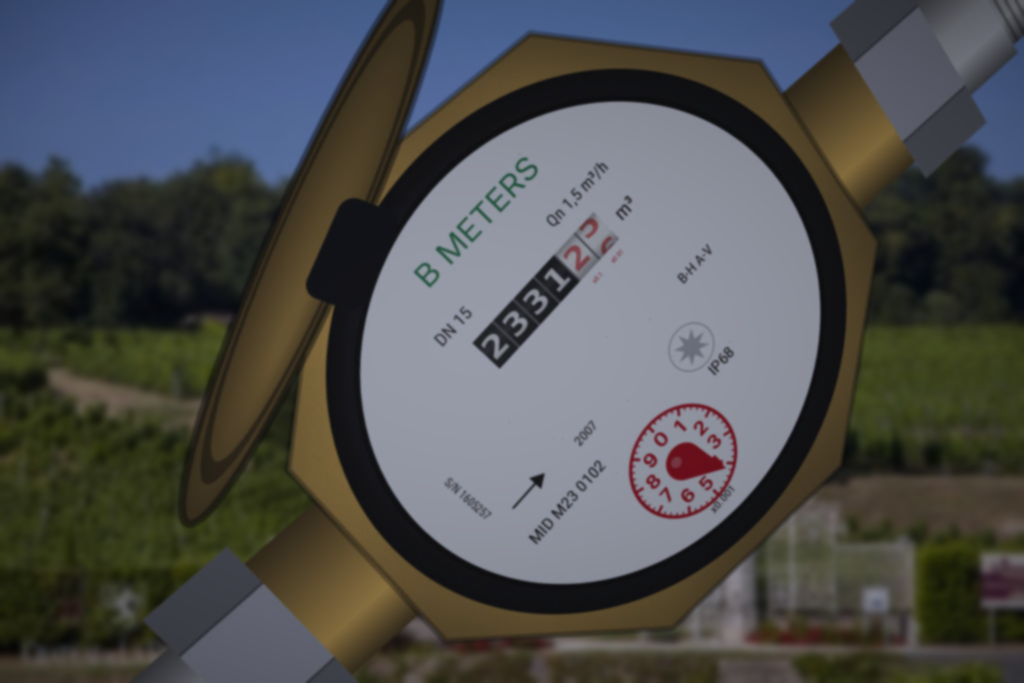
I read 2331.254,m³
